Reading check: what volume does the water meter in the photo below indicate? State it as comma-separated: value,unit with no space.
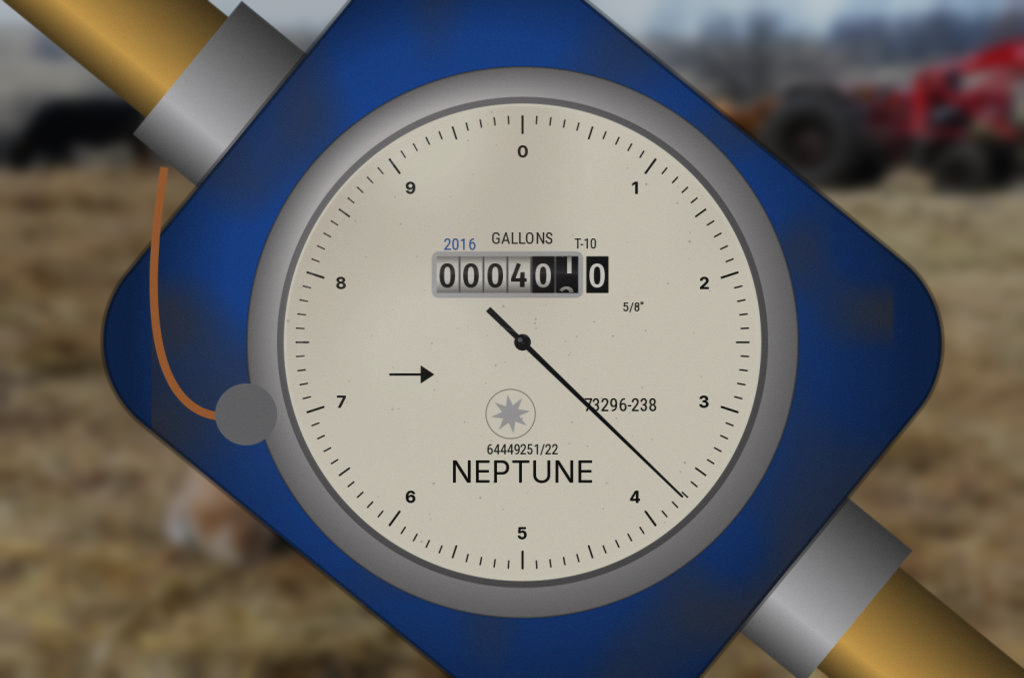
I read 4013.7,gal
